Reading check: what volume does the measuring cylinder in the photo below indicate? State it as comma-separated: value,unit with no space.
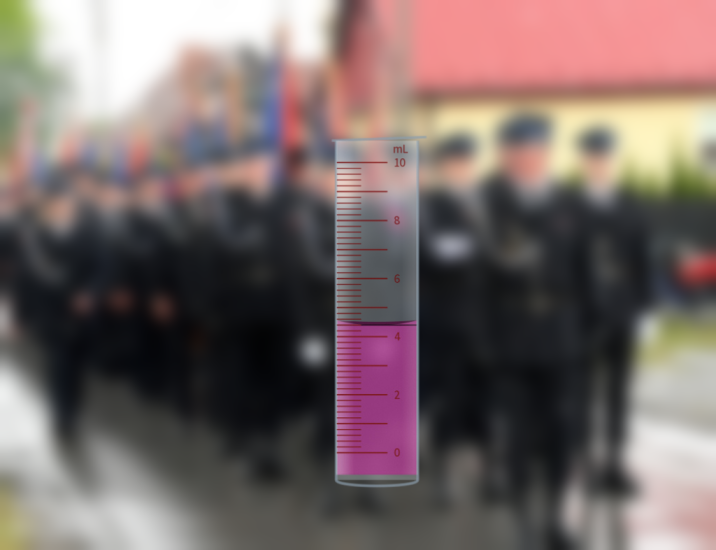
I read 4.4,mL
